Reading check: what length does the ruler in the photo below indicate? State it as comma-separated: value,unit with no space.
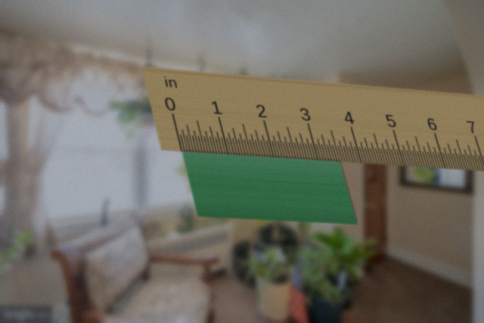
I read 3.5,in
